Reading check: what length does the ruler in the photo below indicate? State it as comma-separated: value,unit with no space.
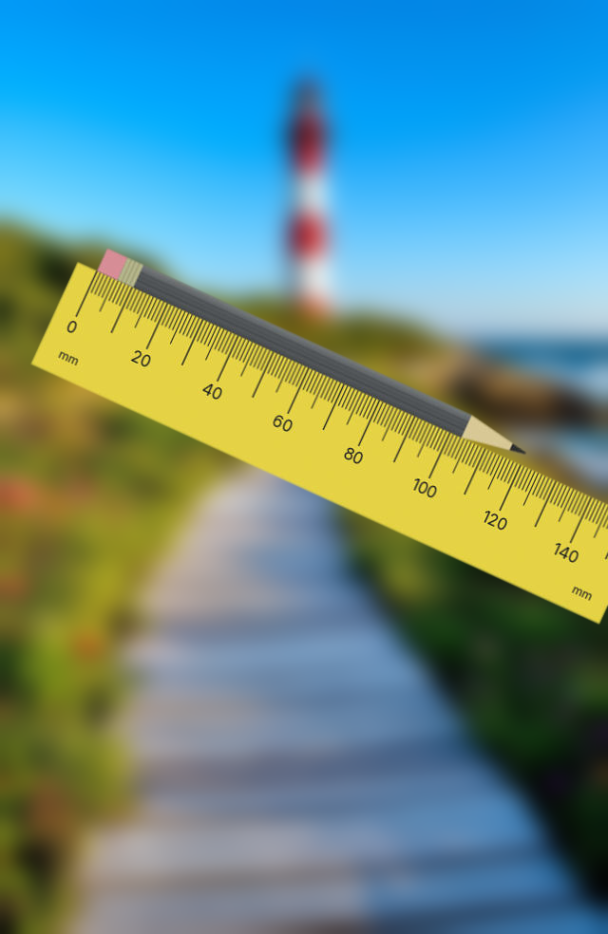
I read 120,mm
